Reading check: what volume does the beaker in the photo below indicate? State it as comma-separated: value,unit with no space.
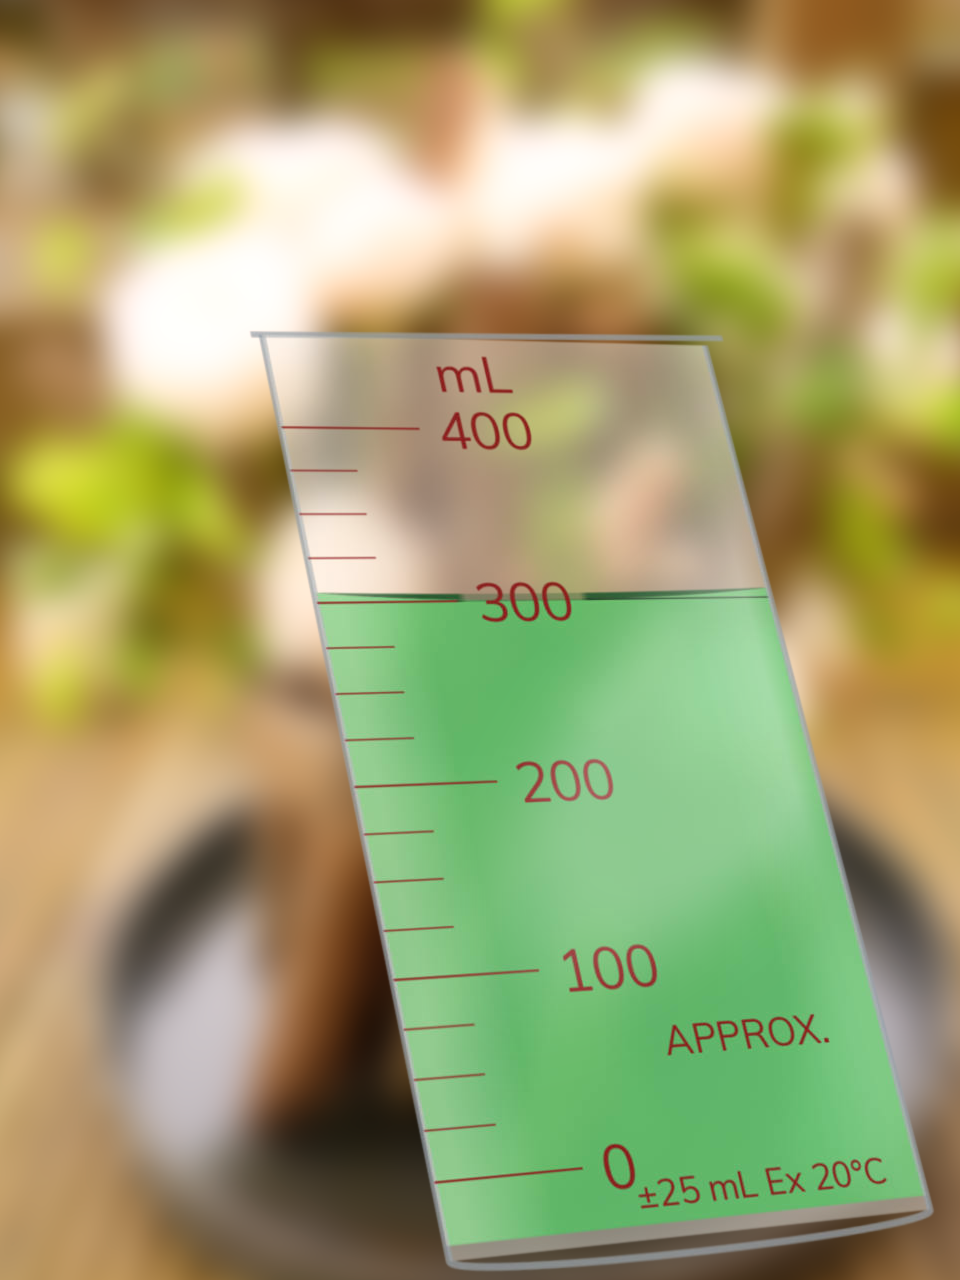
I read 300,mL
